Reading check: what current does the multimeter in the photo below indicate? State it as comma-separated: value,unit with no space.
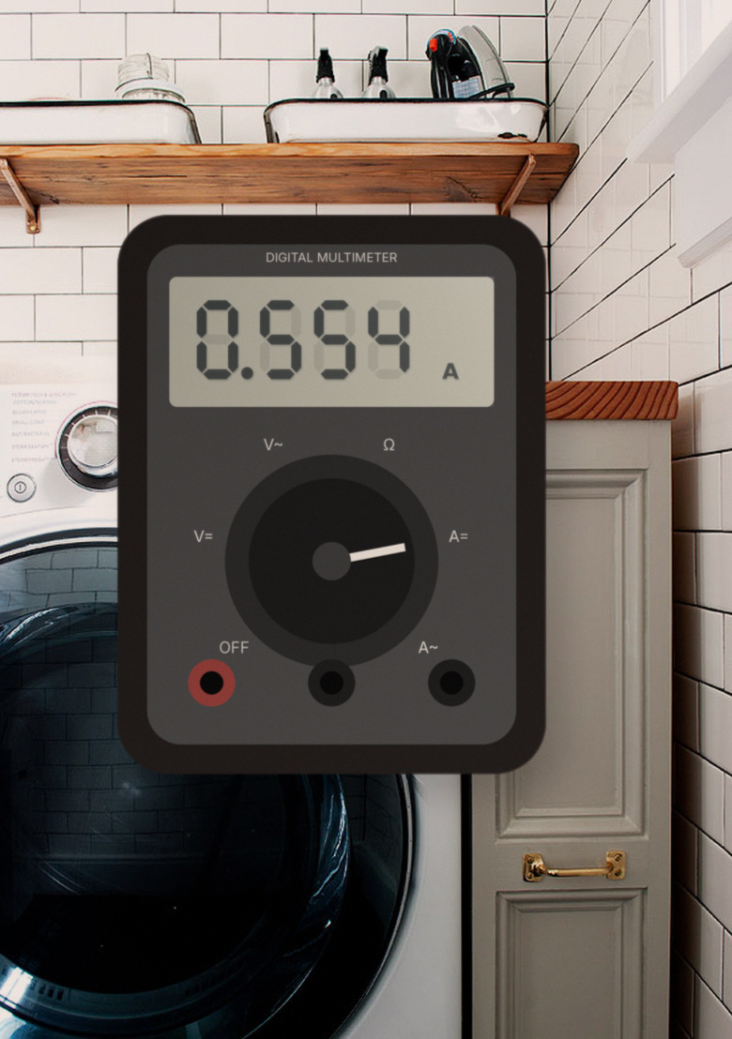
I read 0.554,A
